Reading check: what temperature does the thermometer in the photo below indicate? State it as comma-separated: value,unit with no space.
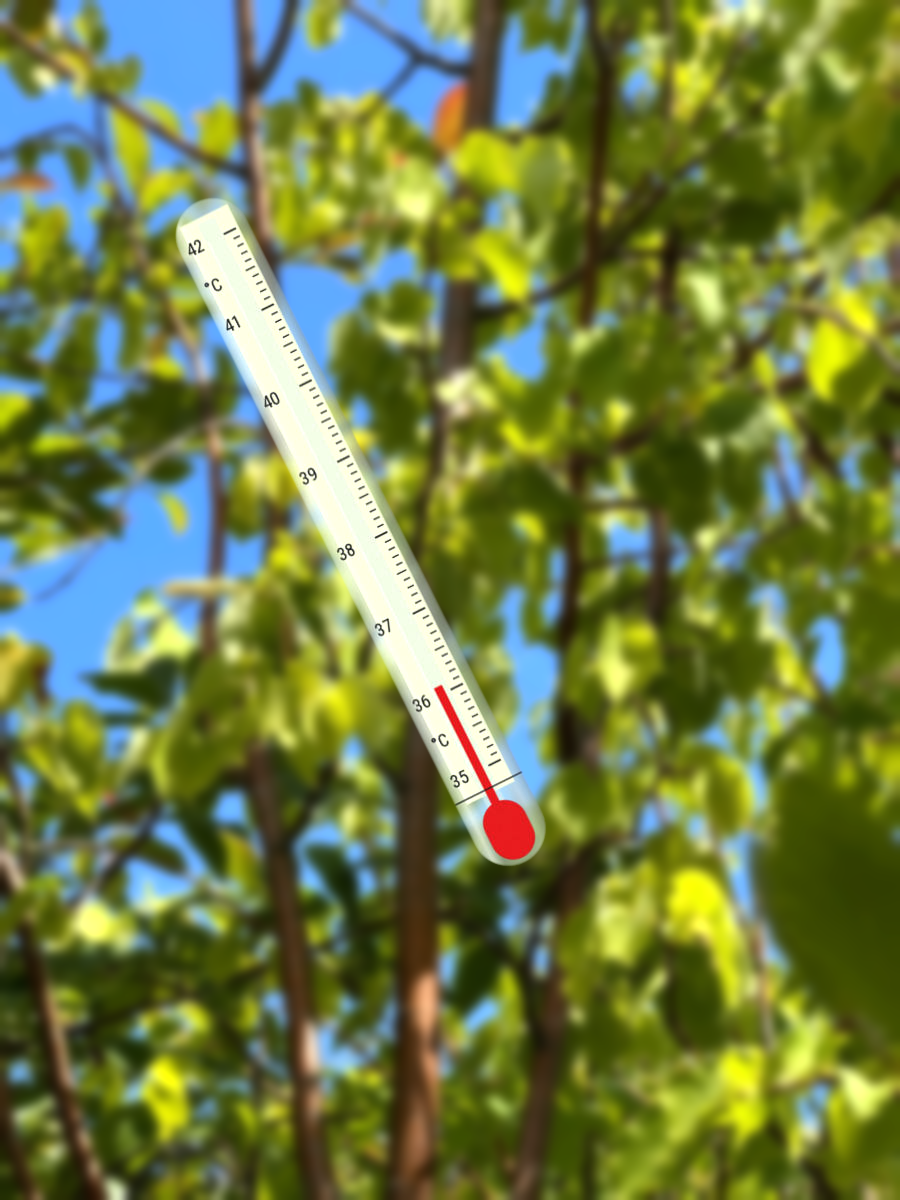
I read 36.1,°C
